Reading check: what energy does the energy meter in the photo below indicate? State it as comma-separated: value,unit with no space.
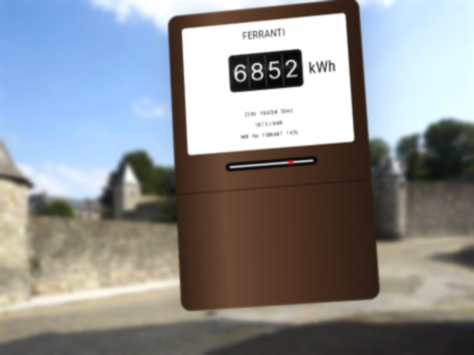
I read 6852,kWh
